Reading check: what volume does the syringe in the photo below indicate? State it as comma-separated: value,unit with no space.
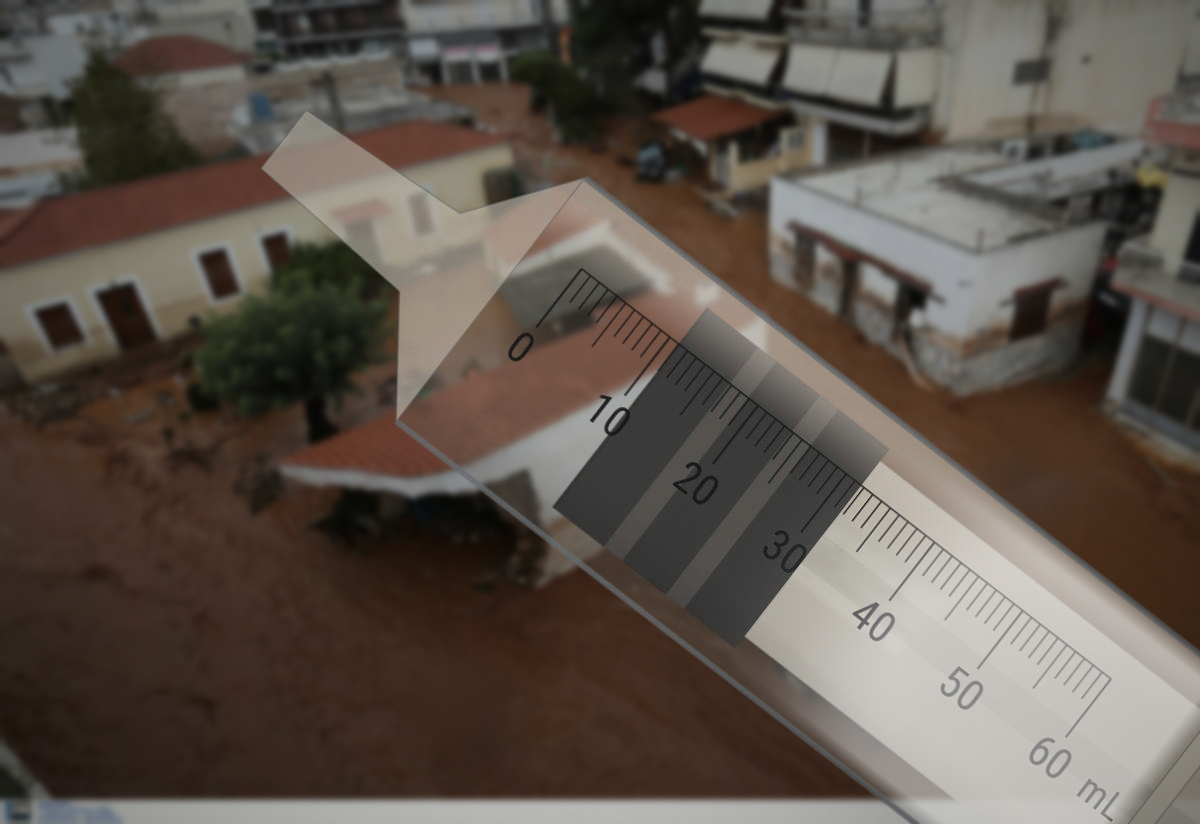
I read 11,mL
